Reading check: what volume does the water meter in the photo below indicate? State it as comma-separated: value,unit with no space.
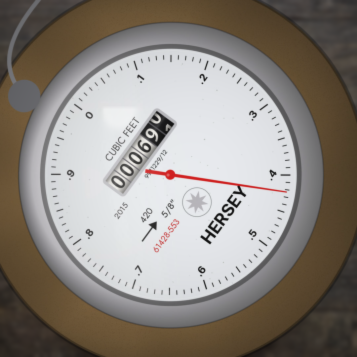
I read 690.42,ft³
